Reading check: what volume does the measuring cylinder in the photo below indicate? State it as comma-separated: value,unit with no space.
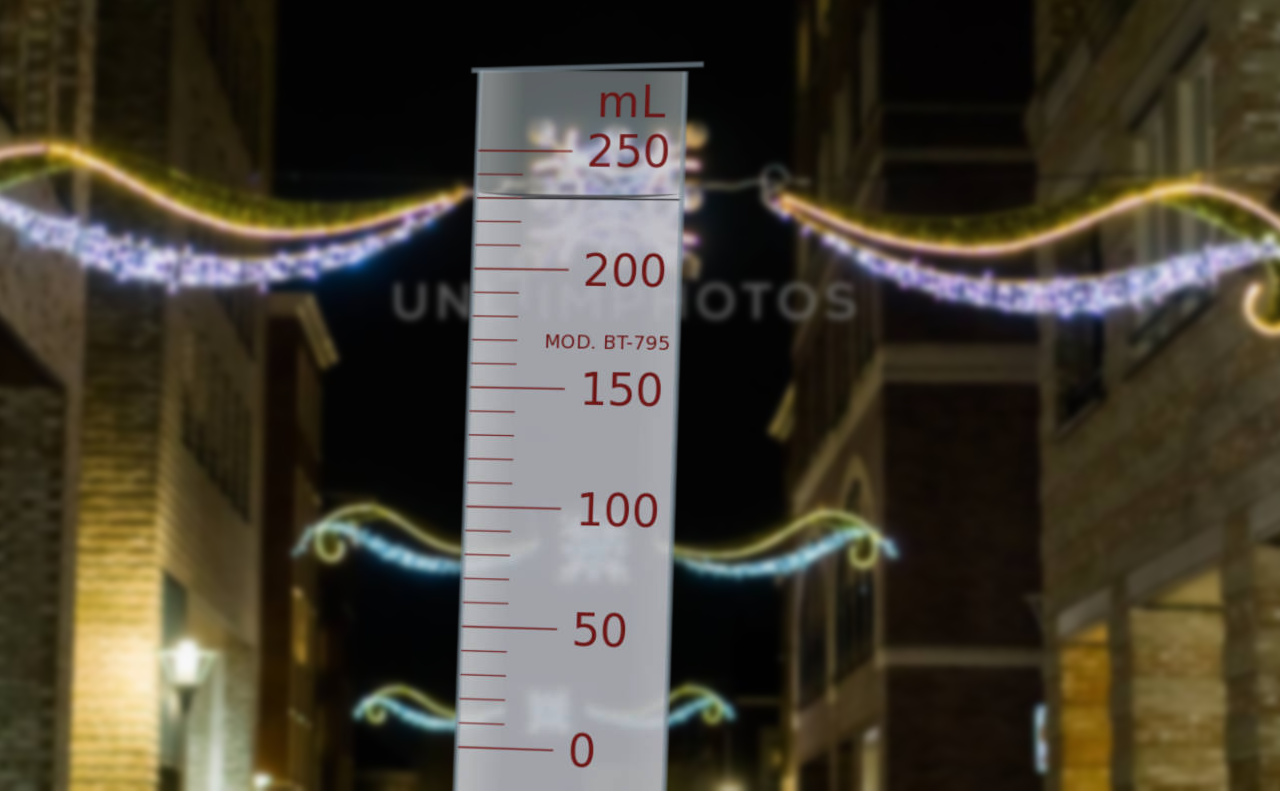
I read 230,mL
